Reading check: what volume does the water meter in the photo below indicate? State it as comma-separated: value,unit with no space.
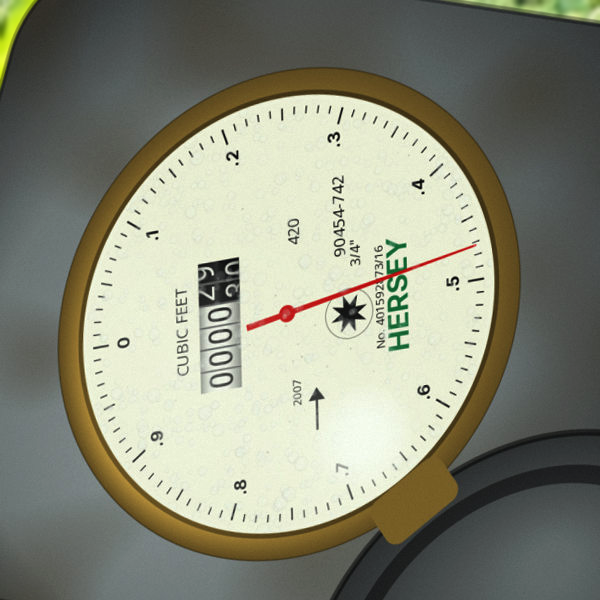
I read 29.47,ft³
